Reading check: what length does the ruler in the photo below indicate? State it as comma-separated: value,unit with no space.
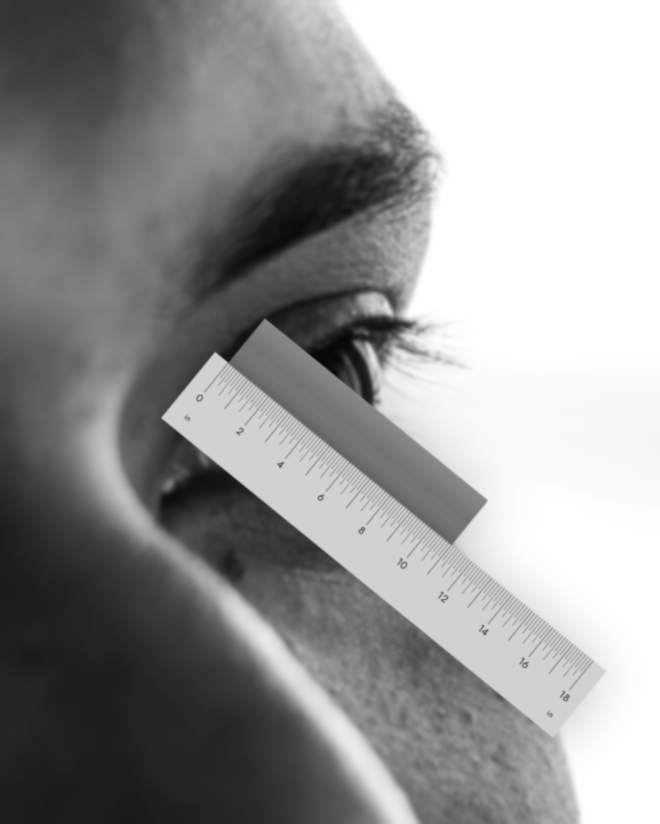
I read 11,in
